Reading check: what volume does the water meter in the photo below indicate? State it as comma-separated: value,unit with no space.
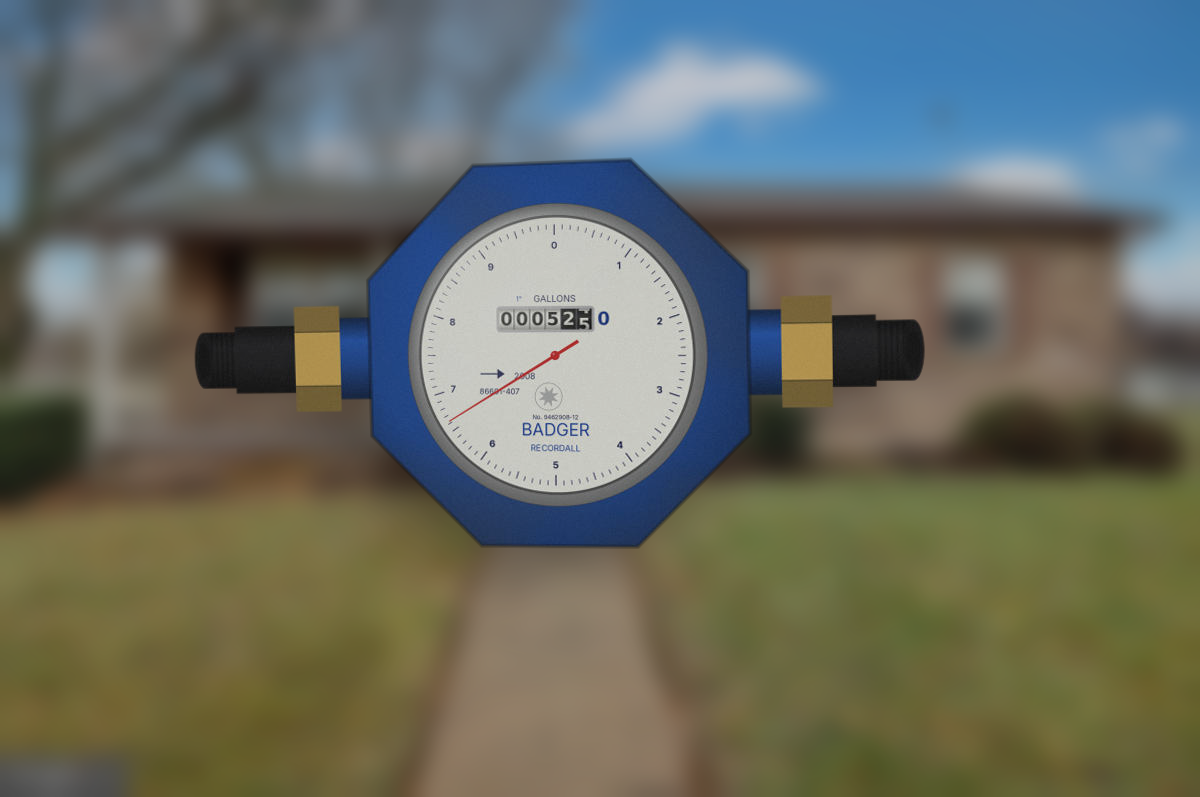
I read 5246.6,gal
